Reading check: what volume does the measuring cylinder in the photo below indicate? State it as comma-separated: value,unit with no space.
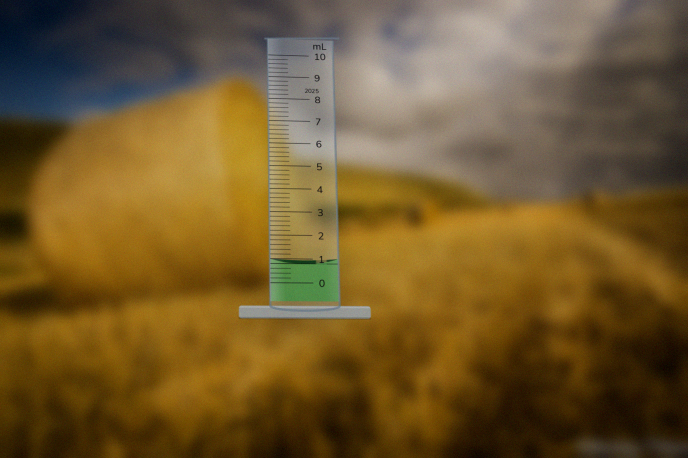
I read 0.8,mL
